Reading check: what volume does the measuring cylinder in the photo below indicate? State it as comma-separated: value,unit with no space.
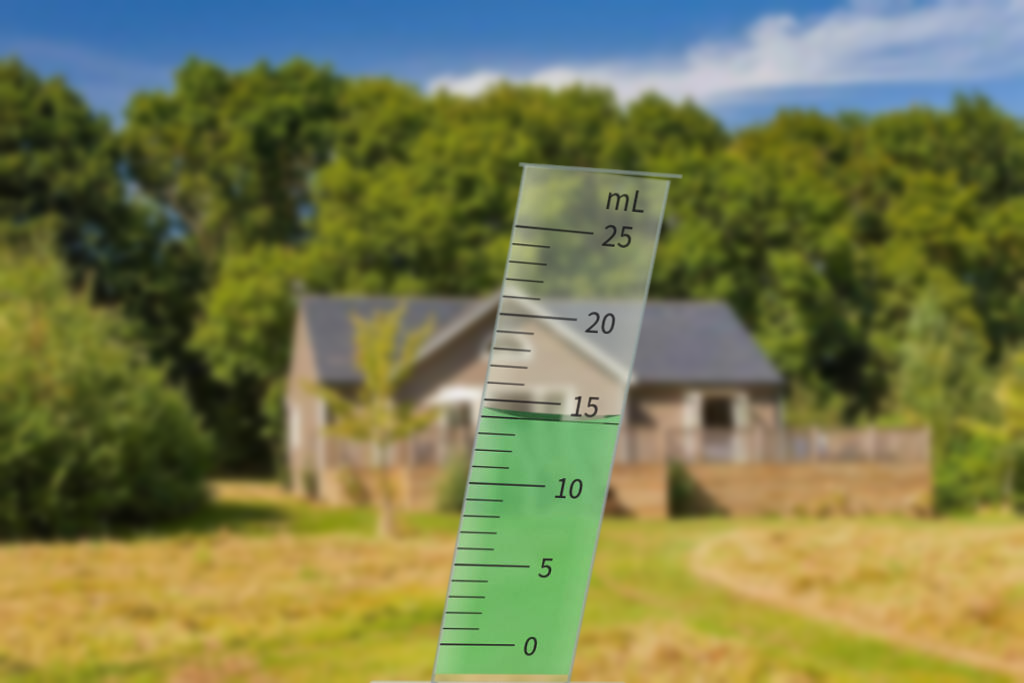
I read 14,mL
